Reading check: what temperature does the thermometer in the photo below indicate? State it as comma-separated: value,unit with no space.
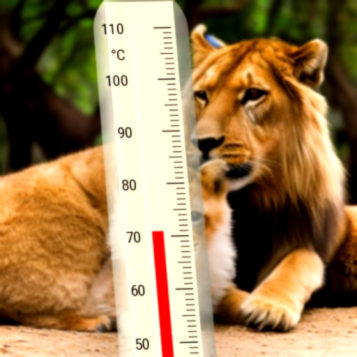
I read 71,°C
